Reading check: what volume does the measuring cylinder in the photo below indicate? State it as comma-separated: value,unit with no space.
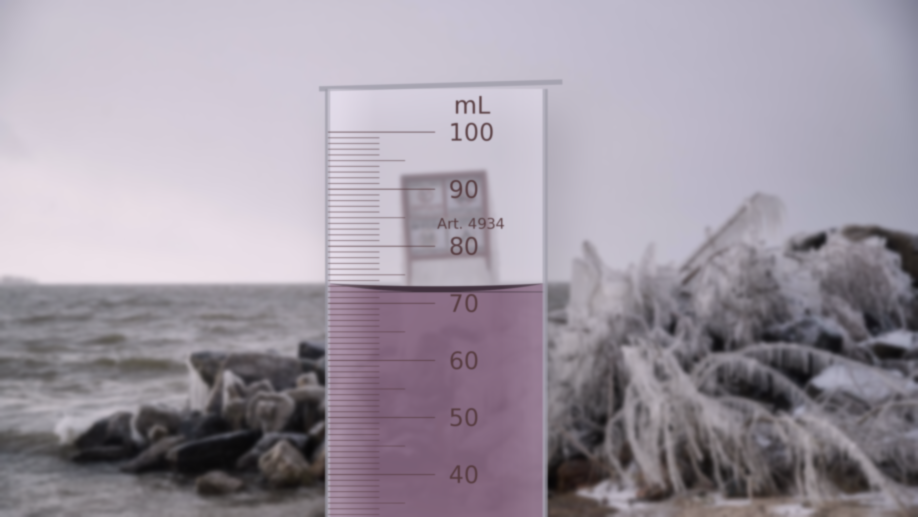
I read 72,mL
